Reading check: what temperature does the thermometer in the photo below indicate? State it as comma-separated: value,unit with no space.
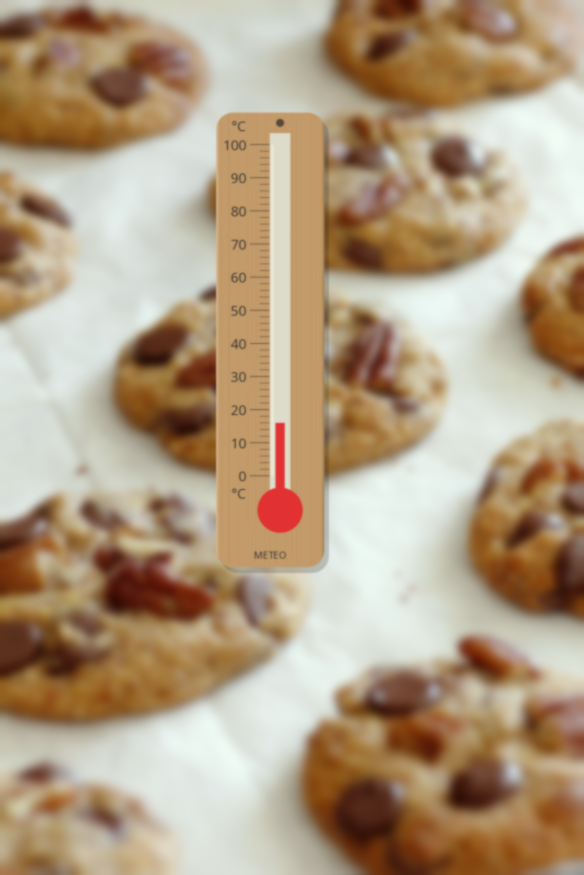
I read 16,°C
